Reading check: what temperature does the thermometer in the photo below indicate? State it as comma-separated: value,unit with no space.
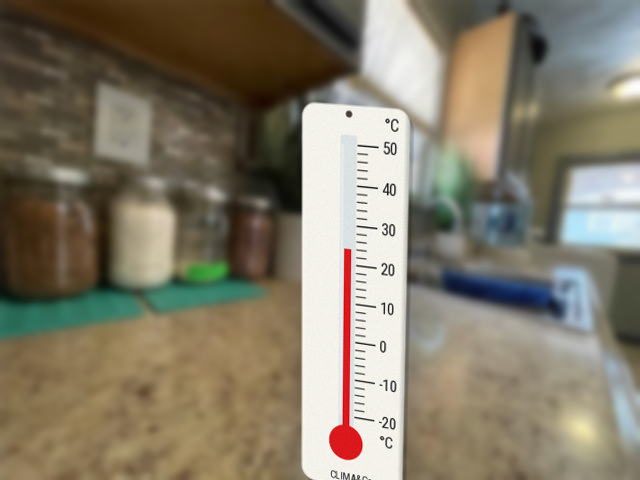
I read 24,°C
